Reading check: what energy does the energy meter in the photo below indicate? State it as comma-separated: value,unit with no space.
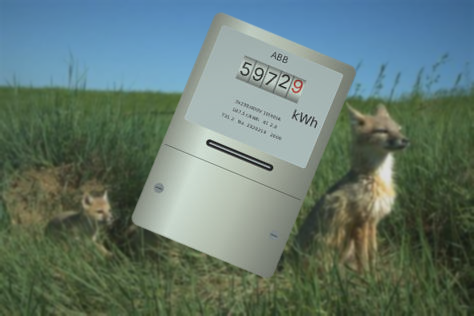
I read 5972.9,kWh
